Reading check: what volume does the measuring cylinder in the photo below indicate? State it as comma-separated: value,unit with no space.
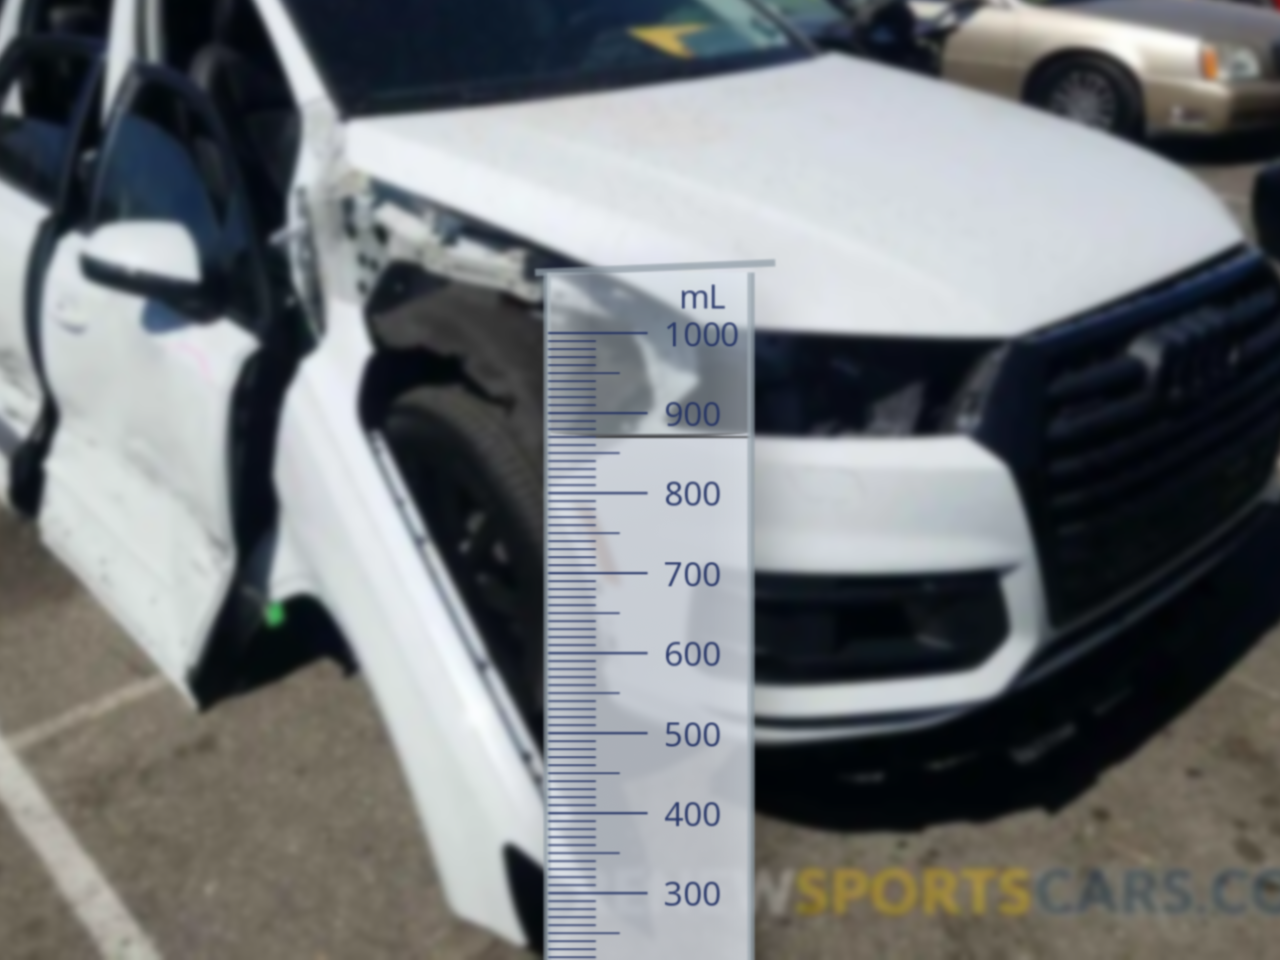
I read 870,mL
